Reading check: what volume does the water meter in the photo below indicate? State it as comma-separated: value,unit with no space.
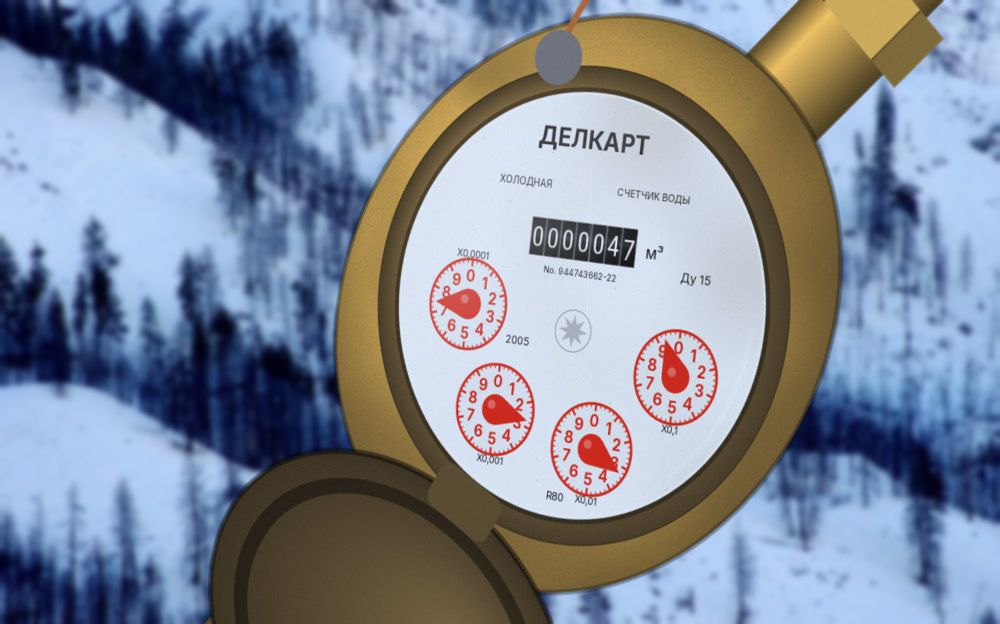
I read 46.9327,m³
